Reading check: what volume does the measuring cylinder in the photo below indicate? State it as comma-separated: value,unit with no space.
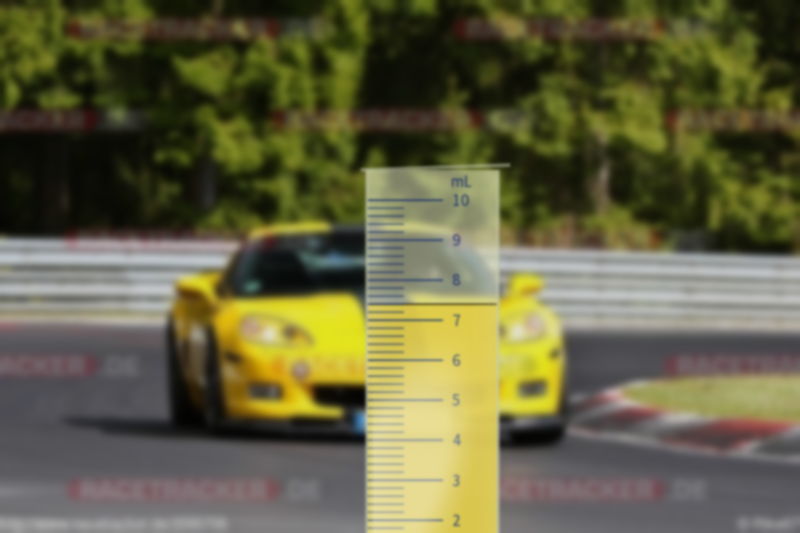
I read 7.4,mL
